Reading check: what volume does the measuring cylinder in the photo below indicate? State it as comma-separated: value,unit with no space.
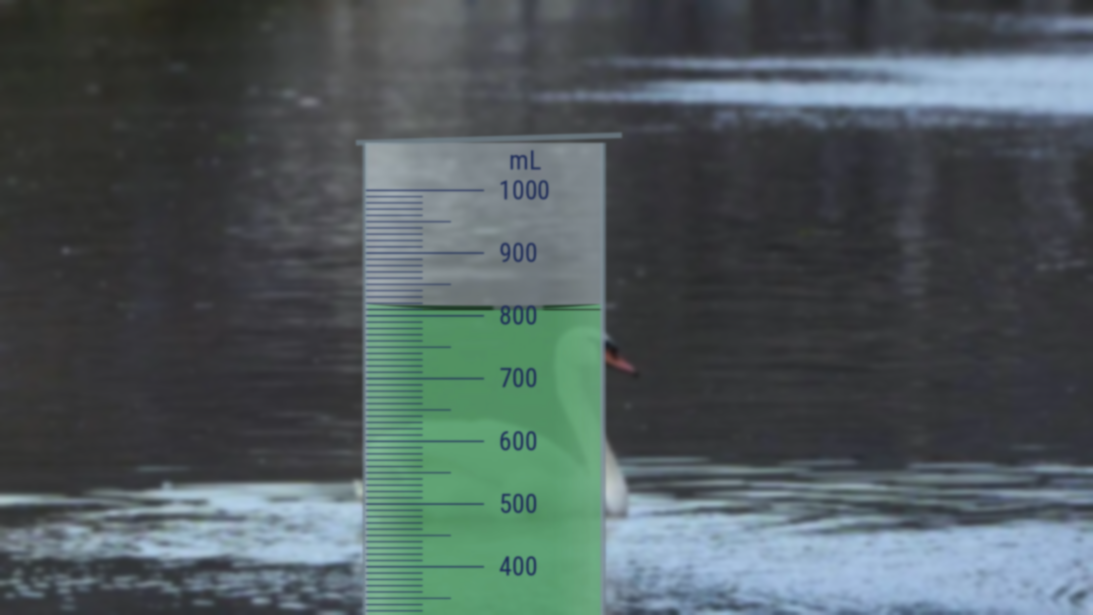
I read 810,mL
